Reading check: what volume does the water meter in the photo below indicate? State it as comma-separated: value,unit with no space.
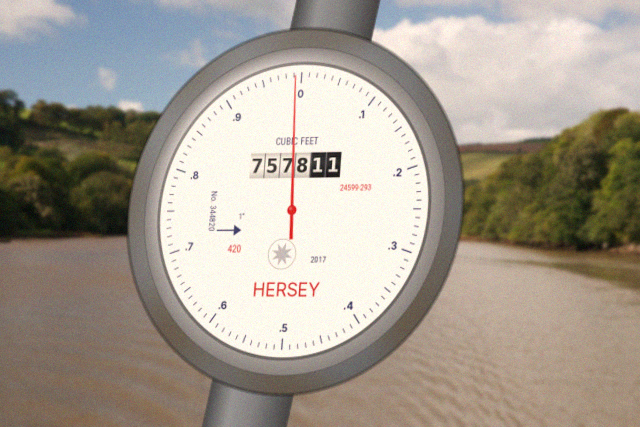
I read 757810.99,ft³
